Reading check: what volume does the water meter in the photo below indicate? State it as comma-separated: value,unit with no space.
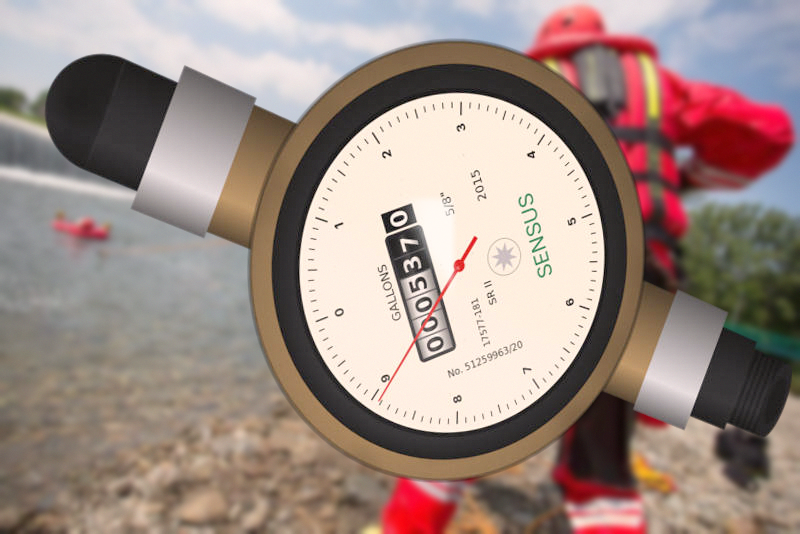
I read 5368.9,gal
